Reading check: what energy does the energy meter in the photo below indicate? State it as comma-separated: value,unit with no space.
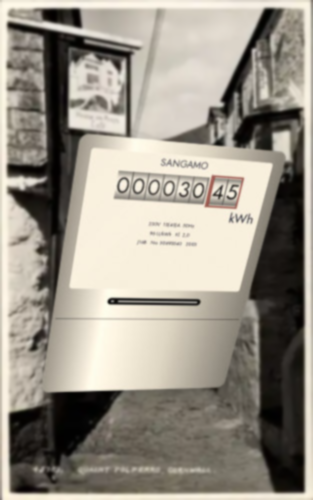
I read 30.45,kWh
